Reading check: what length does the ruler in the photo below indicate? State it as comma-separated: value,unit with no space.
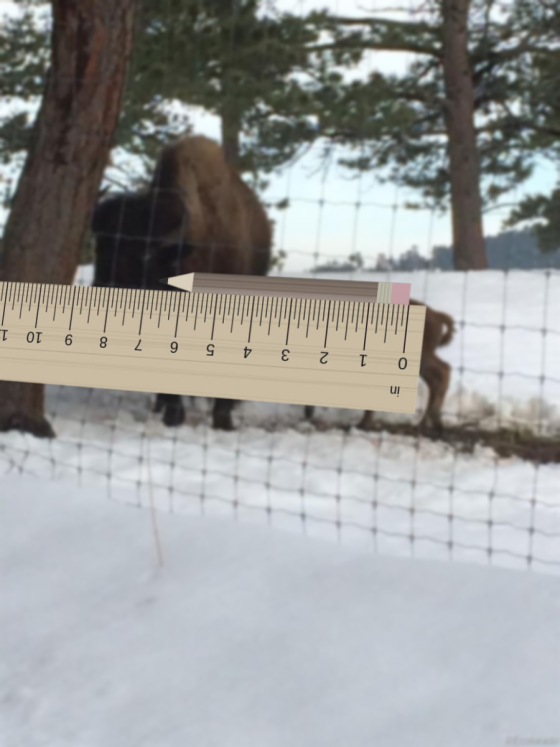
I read 6.625,in
